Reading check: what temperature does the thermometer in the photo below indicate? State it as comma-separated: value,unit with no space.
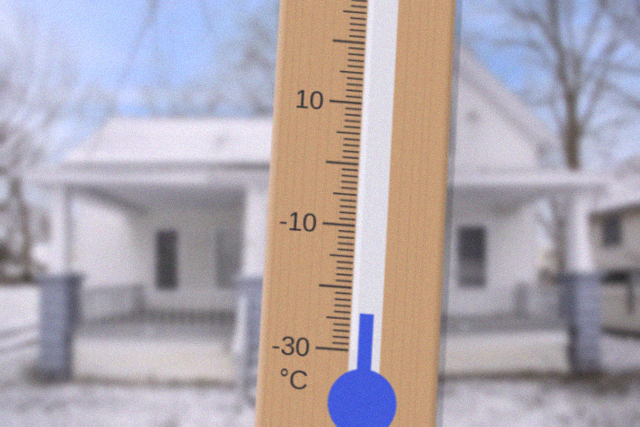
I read -24,°C
